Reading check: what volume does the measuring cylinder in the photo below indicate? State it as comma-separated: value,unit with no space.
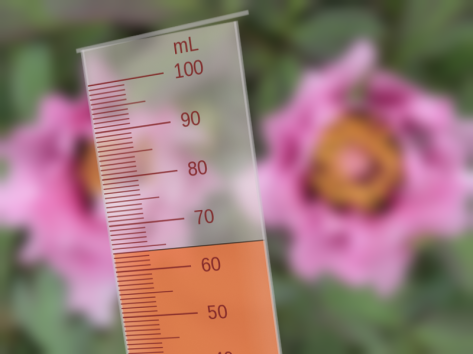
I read 64,mL
